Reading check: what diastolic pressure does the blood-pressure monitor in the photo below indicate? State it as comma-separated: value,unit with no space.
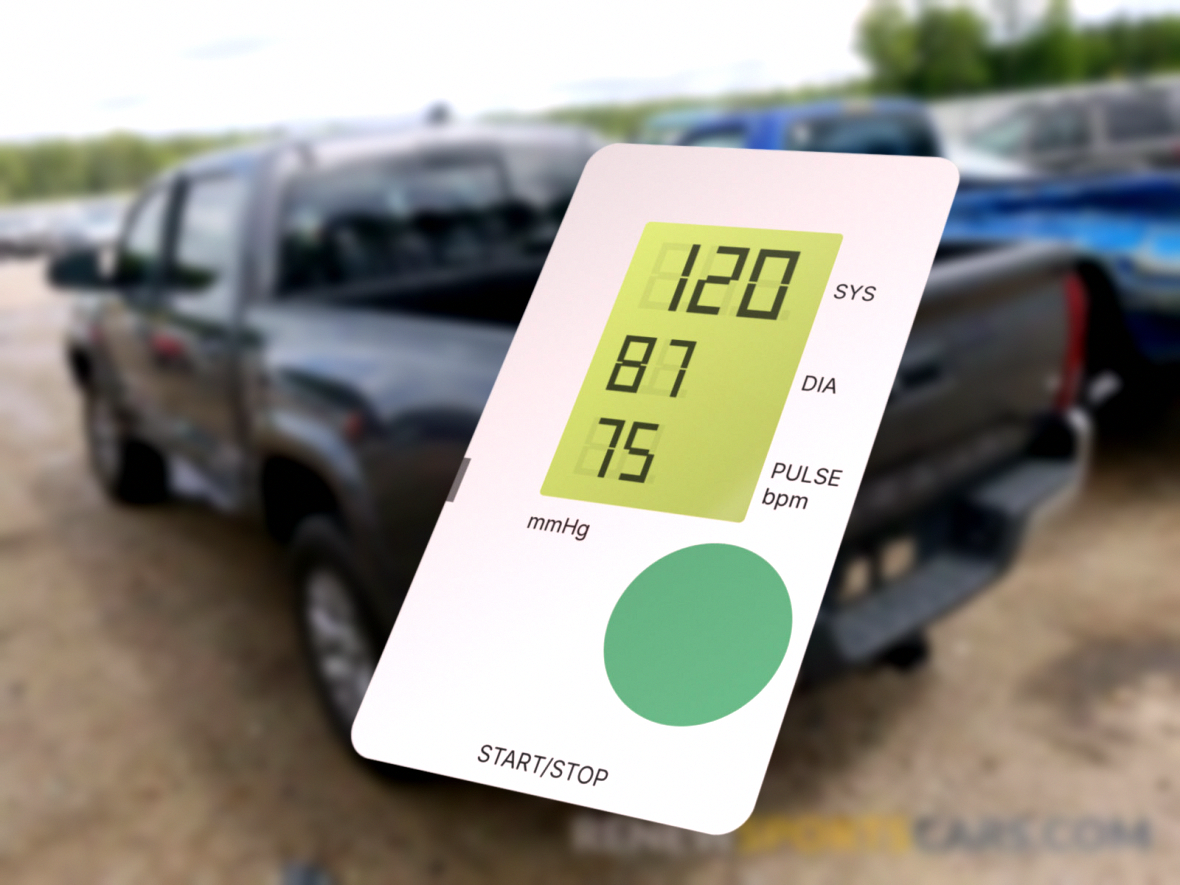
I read 87,mmHg
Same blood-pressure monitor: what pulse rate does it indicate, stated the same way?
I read 75,bpm
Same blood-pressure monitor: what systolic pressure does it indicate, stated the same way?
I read 120,mmHg
